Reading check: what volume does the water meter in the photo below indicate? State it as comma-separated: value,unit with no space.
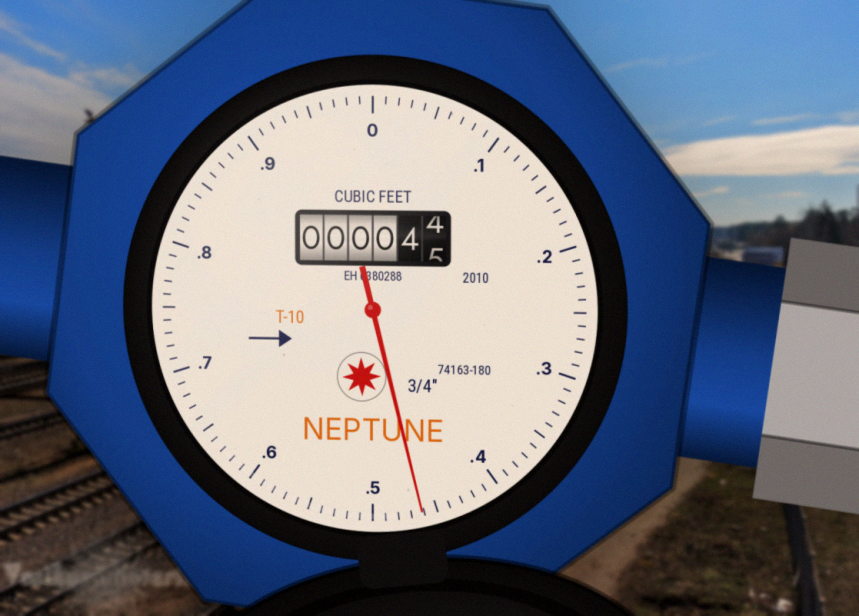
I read 44.46,ft³
